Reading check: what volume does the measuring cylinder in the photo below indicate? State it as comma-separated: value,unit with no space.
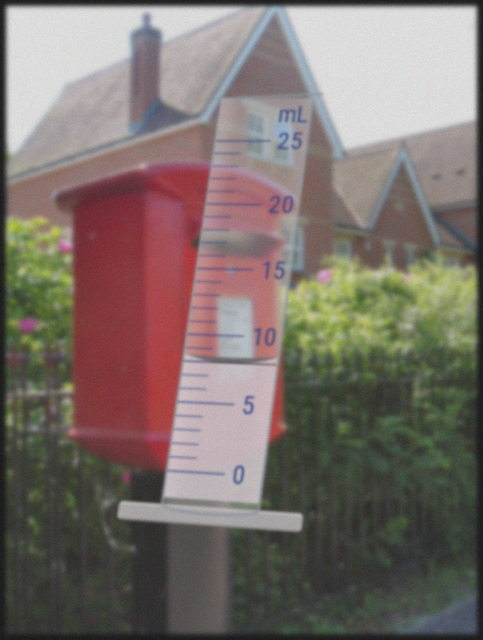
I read 8,mL
